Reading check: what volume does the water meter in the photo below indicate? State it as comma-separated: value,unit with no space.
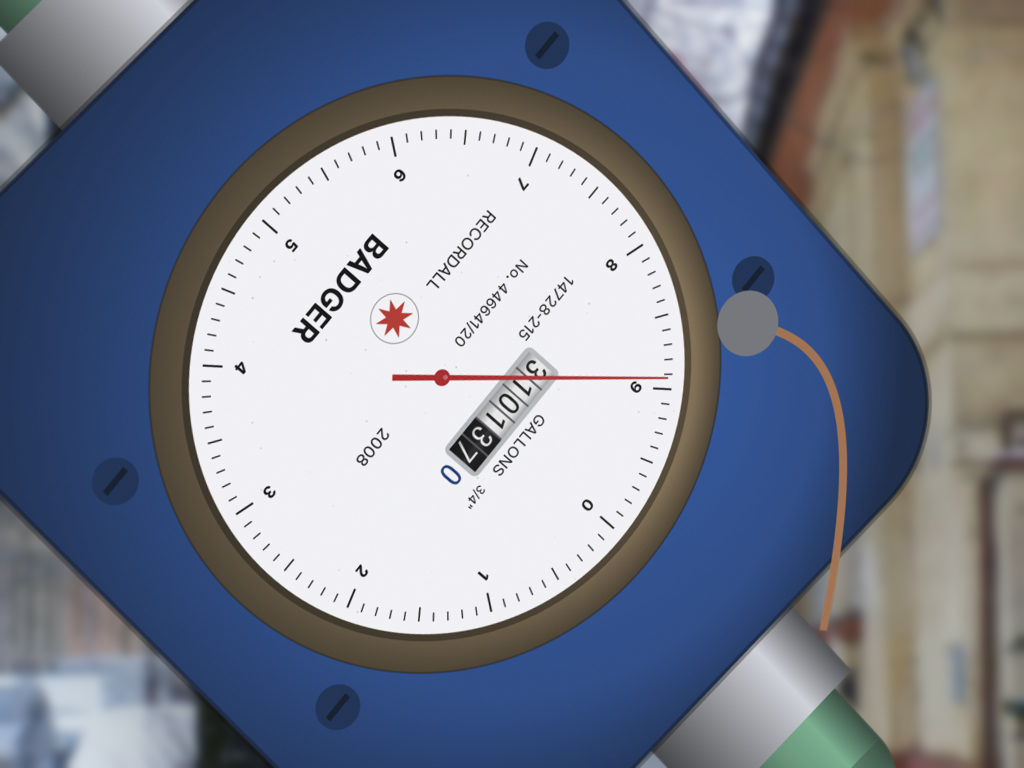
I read 3101368.9,gal
